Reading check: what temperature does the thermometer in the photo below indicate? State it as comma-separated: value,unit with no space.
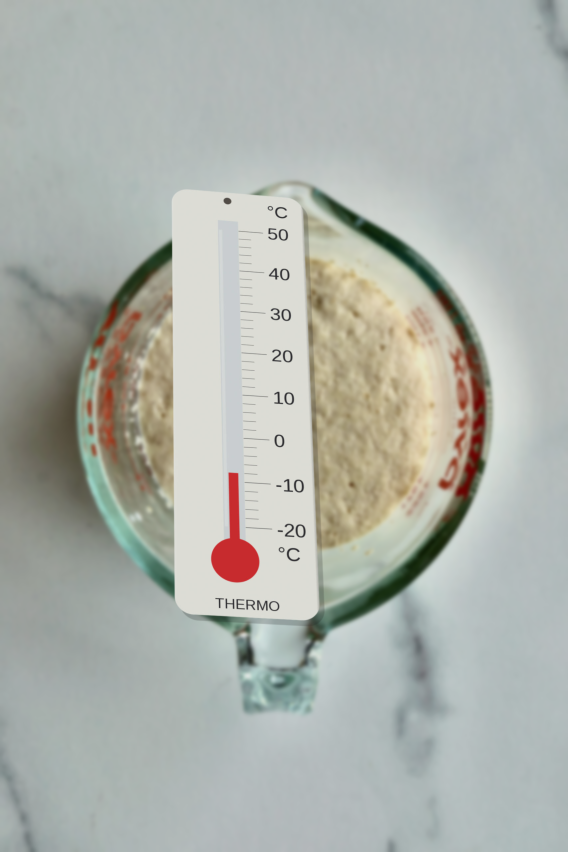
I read -8,°C
